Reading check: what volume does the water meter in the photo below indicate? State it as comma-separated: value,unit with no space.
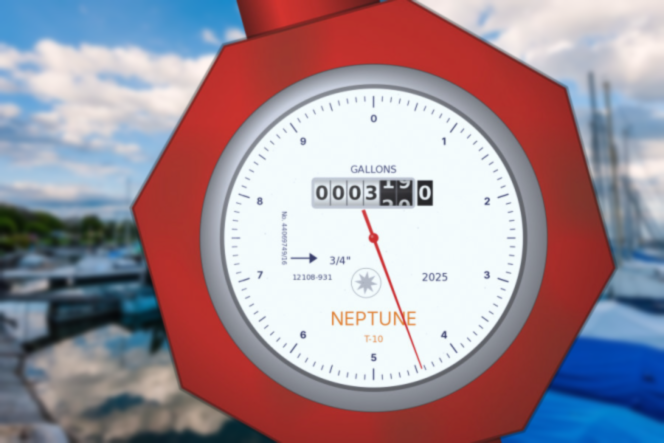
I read 3194.4,gal
